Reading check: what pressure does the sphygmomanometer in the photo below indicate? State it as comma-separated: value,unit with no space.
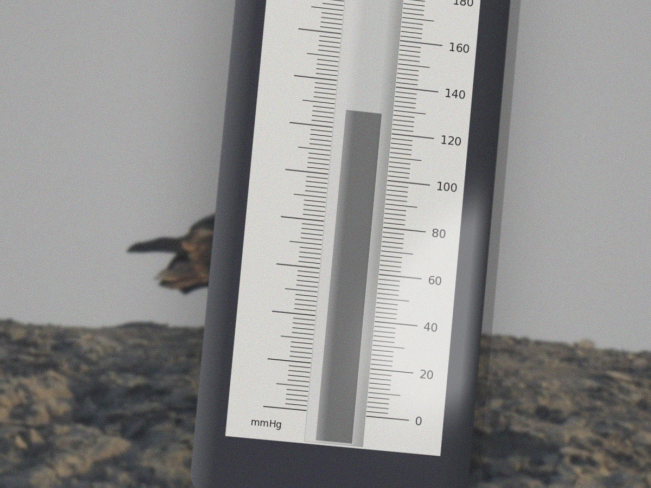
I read 128,mmHg
